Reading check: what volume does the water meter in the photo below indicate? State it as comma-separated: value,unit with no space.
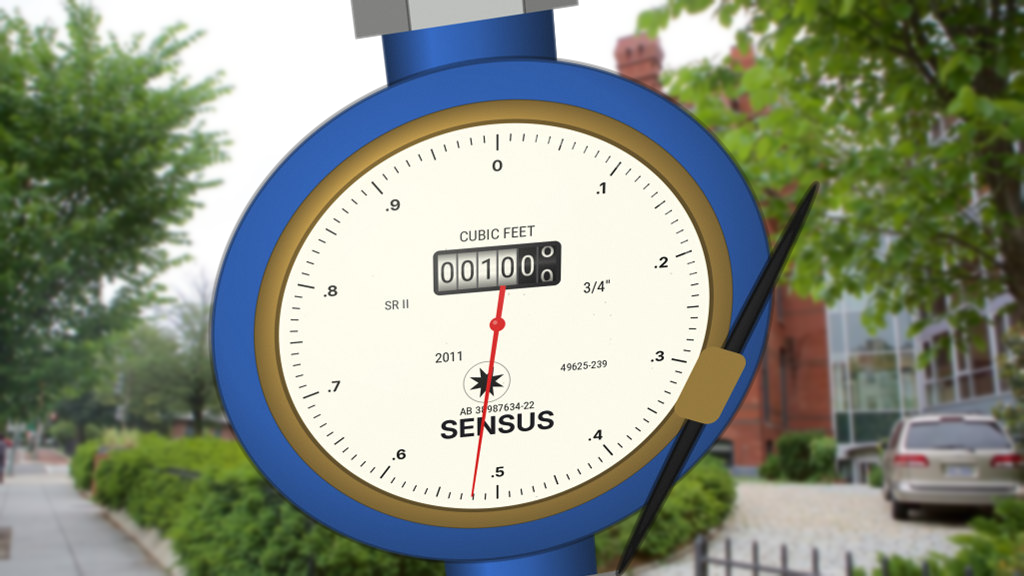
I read 1008.52,ft³
